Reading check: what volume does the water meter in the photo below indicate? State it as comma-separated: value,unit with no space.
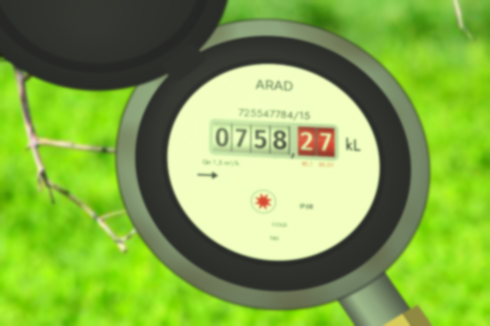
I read 758.27,kL
